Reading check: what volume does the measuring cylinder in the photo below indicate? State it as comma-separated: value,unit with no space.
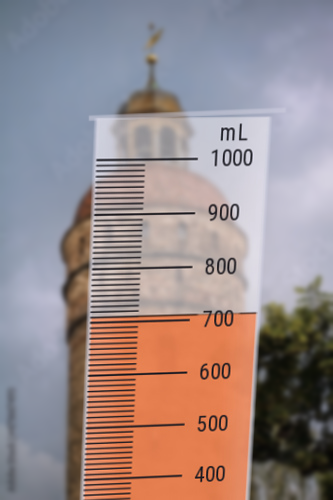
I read 710,mL
